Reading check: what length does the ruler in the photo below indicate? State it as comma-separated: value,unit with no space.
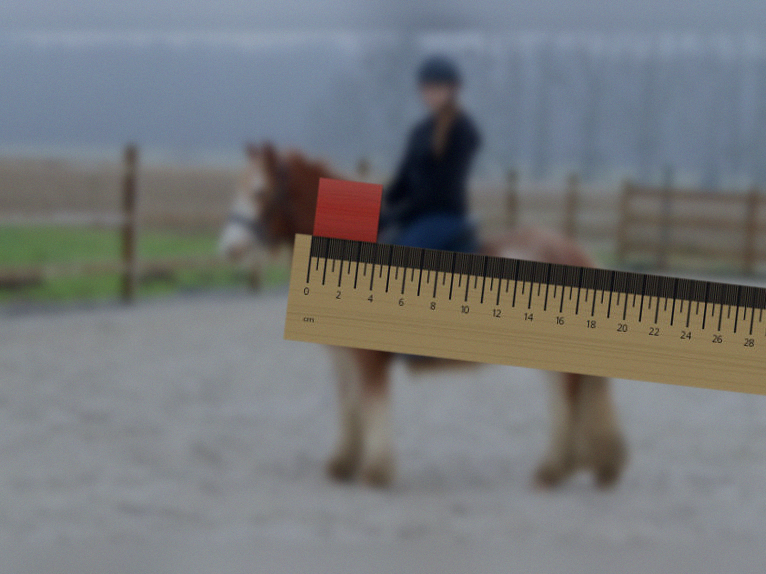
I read 4,cm
